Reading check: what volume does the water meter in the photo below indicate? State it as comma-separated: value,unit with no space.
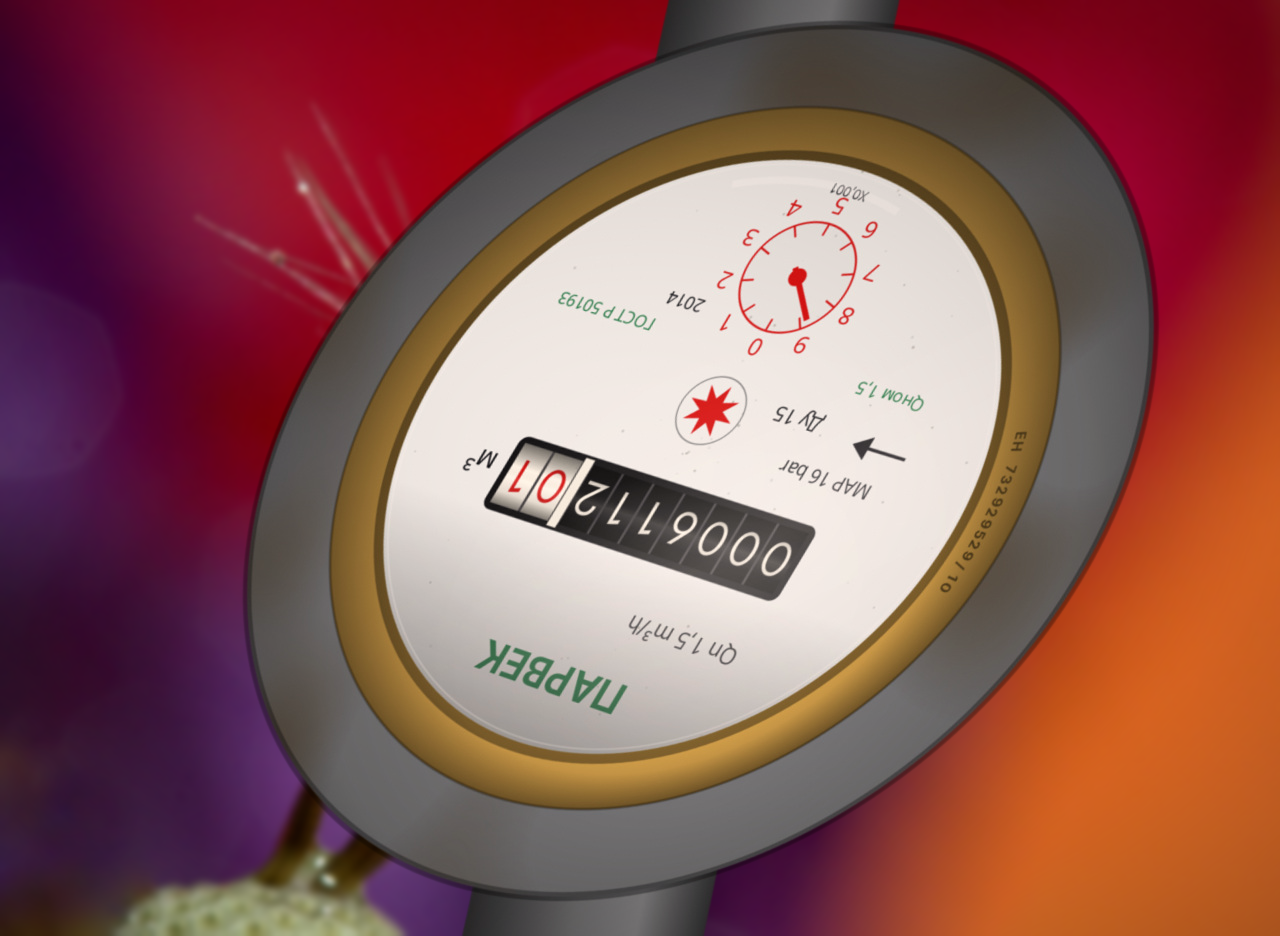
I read 6112.018,m³
